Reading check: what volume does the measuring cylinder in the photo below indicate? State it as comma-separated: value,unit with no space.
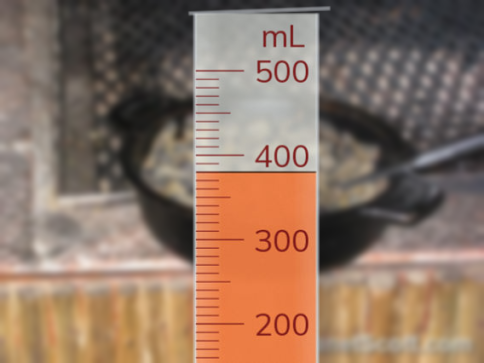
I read 380,mL
